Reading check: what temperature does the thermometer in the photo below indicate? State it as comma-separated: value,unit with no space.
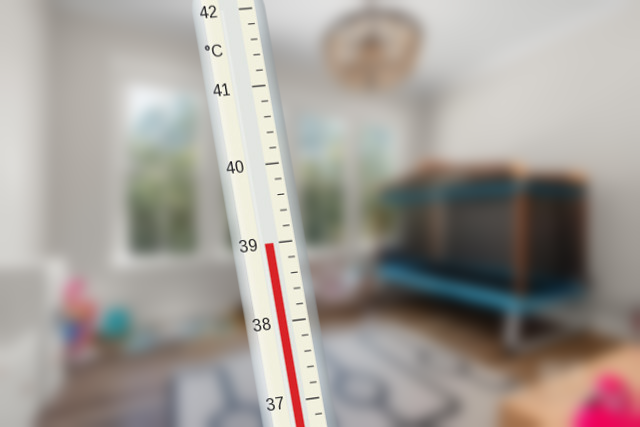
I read 39,°C
